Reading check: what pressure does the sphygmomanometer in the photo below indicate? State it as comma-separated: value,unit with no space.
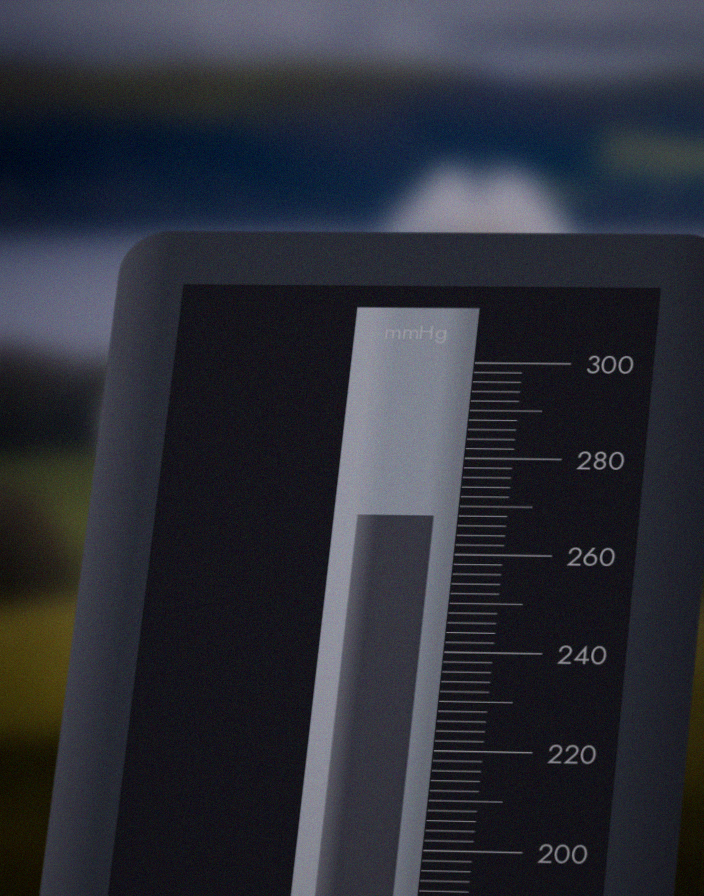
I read 268,mmHg
